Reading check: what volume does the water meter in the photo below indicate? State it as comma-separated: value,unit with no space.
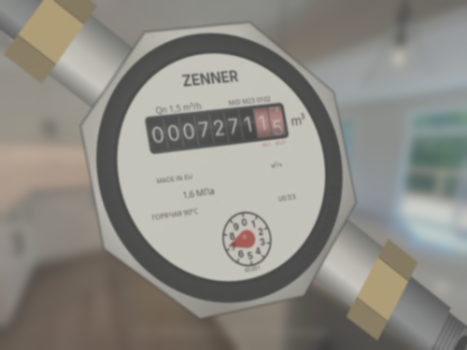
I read 7271.147,m³
